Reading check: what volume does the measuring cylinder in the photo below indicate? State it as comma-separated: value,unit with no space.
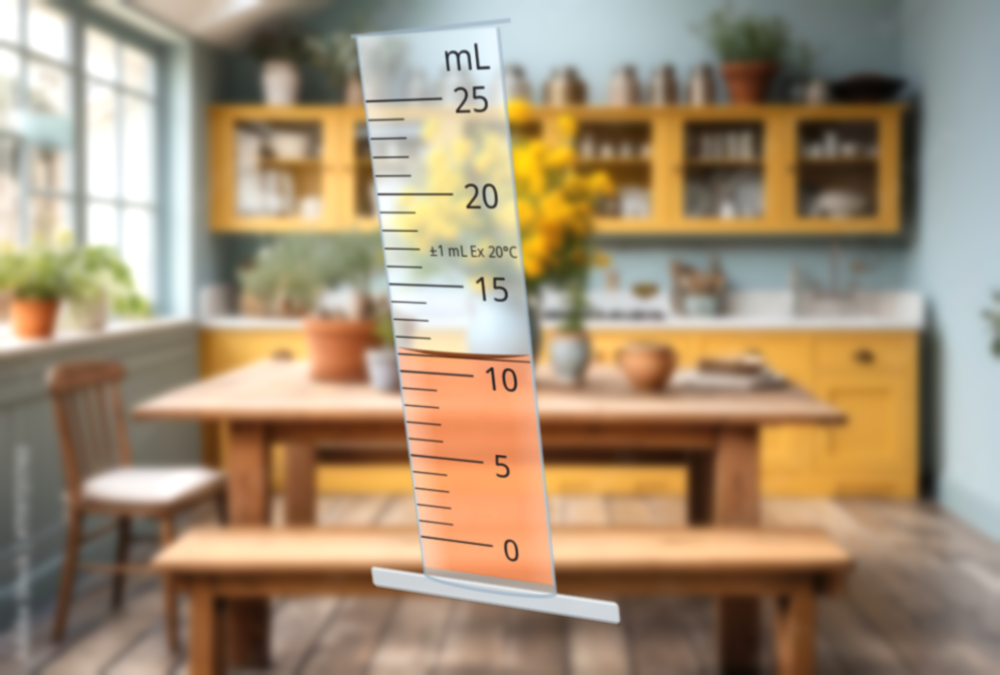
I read 11,mL
